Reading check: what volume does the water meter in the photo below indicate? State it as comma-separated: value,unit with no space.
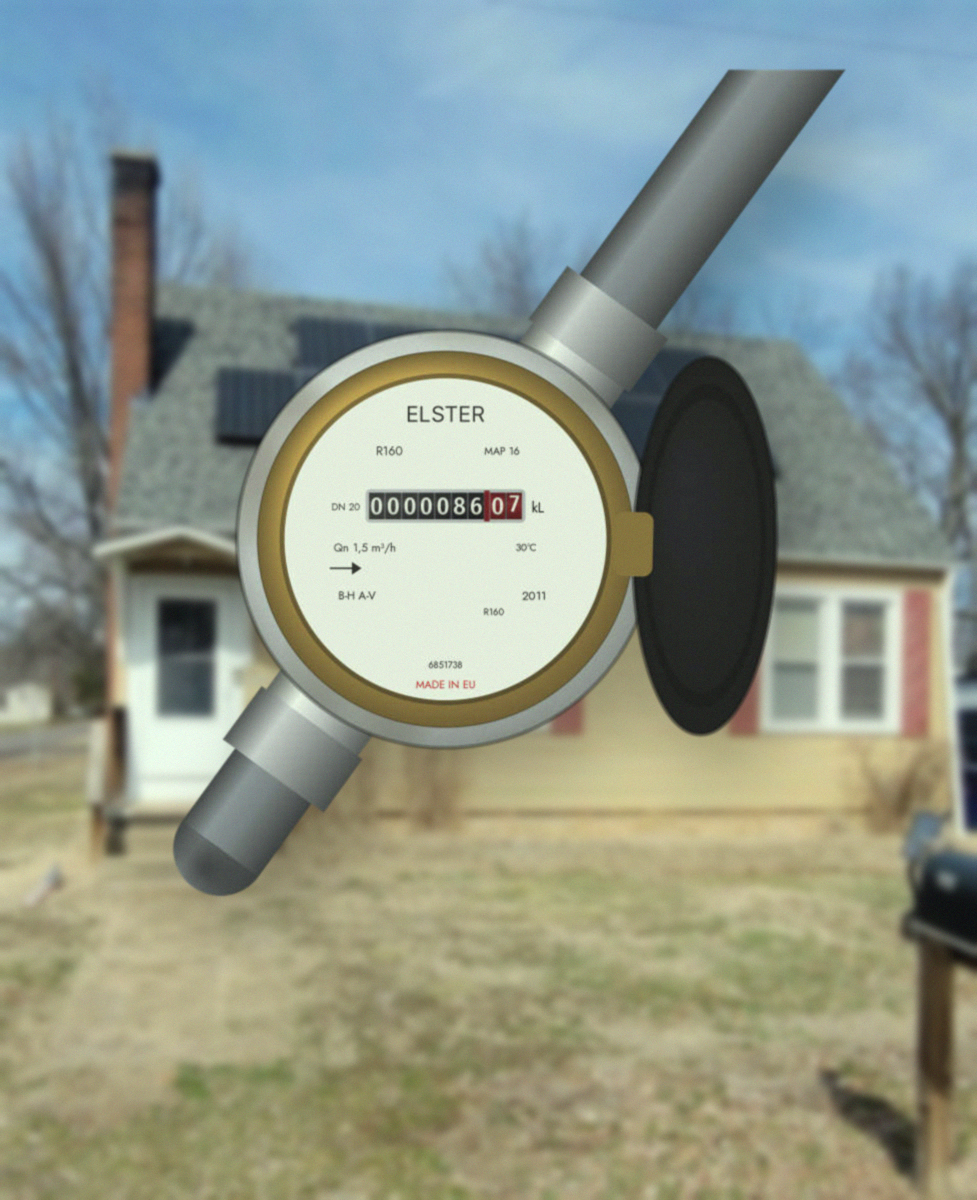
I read 86.07,kL
